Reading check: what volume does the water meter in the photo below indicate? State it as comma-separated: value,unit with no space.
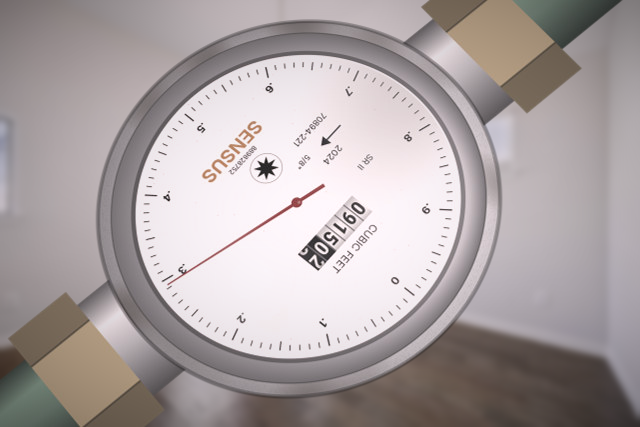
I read 91502.29,ft³
